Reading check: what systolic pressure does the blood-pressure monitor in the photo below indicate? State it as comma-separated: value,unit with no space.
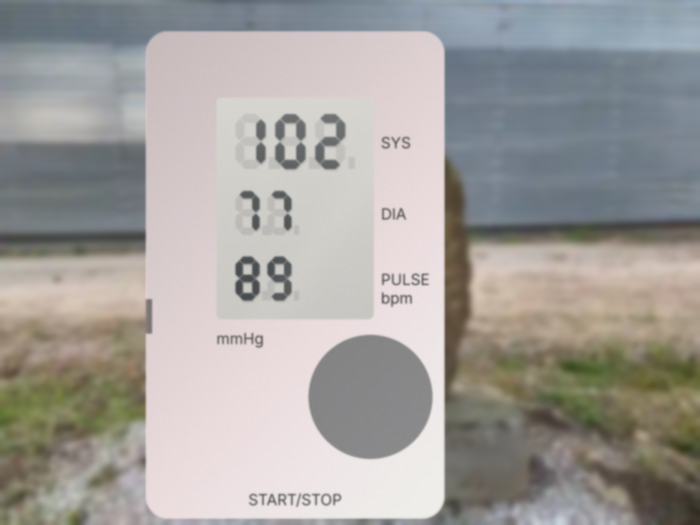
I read 102,mmHg
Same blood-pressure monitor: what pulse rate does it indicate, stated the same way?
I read 89,bpm
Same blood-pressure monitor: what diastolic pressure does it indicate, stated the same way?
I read 77,mmHg
